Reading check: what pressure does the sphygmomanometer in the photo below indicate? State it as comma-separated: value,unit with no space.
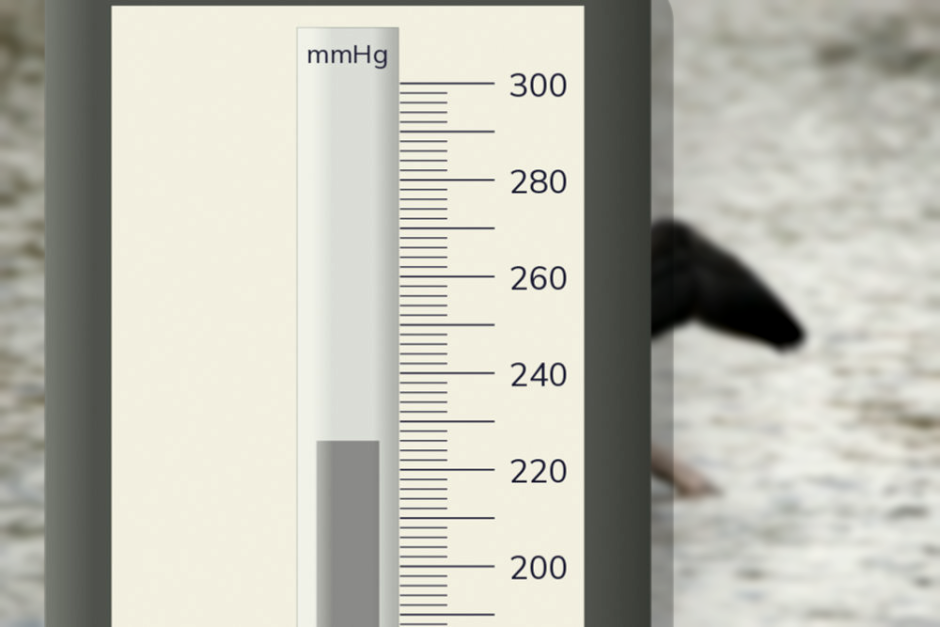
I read 226,mmHg
